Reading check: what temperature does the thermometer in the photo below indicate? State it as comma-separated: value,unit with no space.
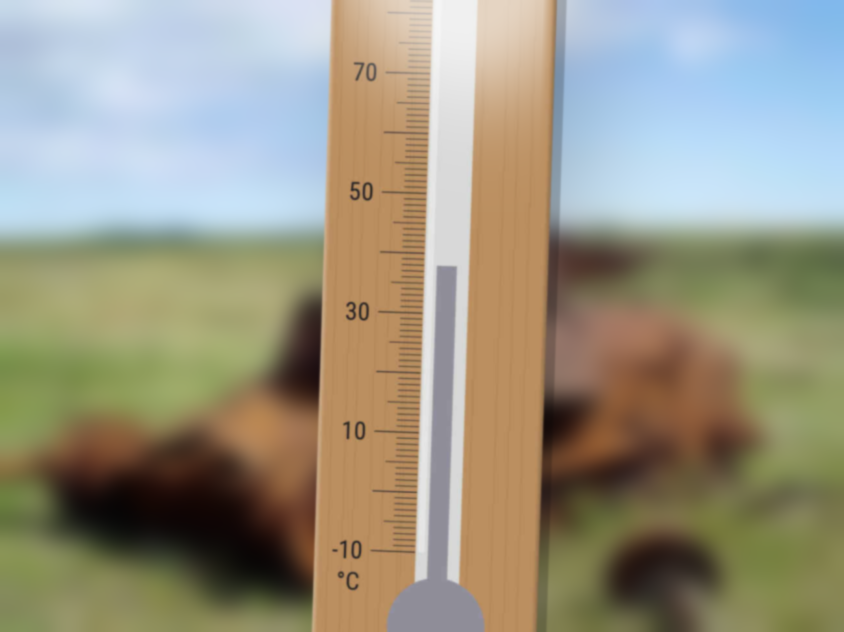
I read 38,°C
